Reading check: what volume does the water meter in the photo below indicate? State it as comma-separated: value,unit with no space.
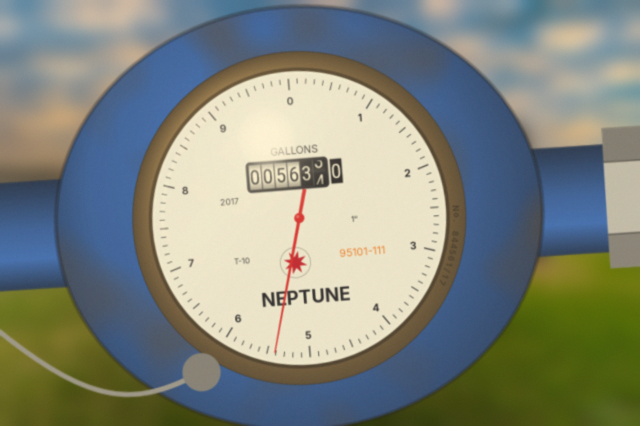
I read 56335.4,gal
